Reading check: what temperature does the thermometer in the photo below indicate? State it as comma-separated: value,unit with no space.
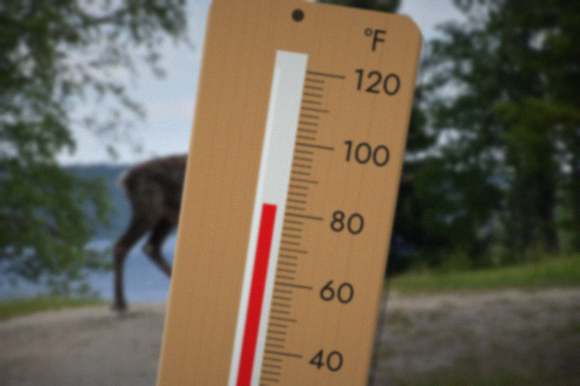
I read 82,°F
